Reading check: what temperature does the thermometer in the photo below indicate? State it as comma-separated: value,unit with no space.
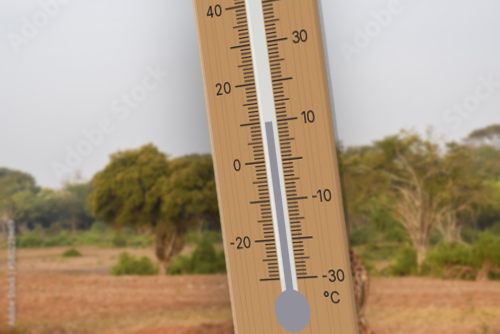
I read 10,°C
